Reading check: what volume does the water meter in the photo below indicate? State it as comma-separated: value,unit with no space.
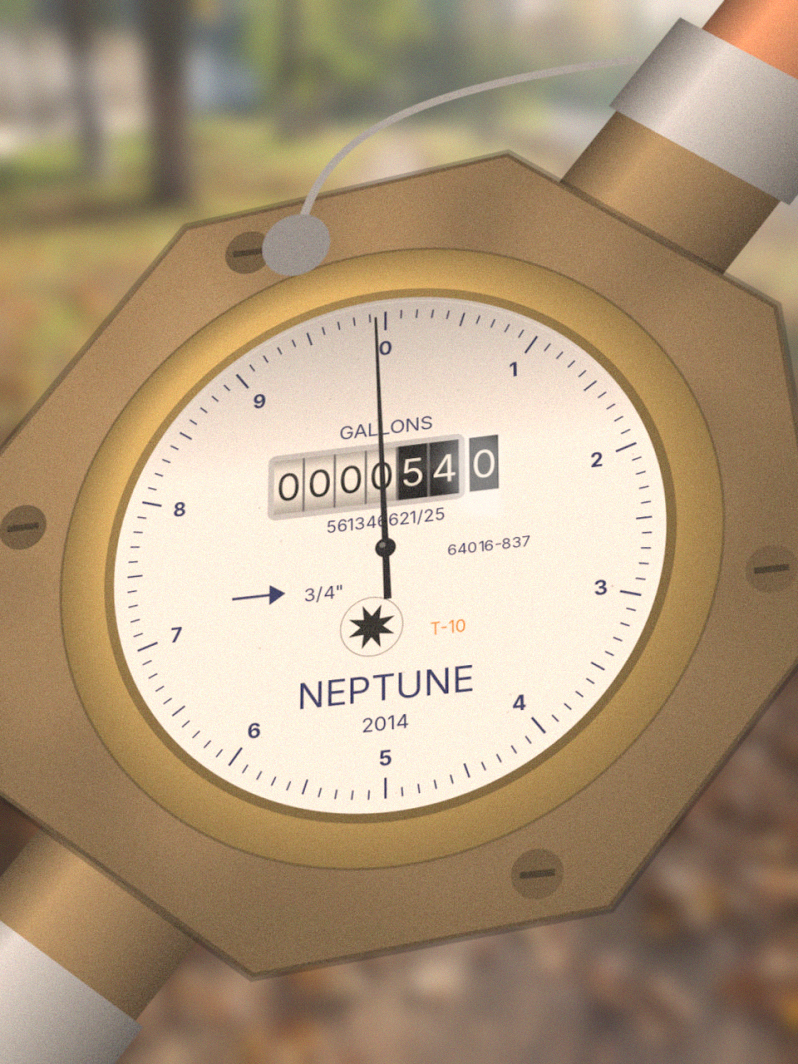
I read 539.9,gal
